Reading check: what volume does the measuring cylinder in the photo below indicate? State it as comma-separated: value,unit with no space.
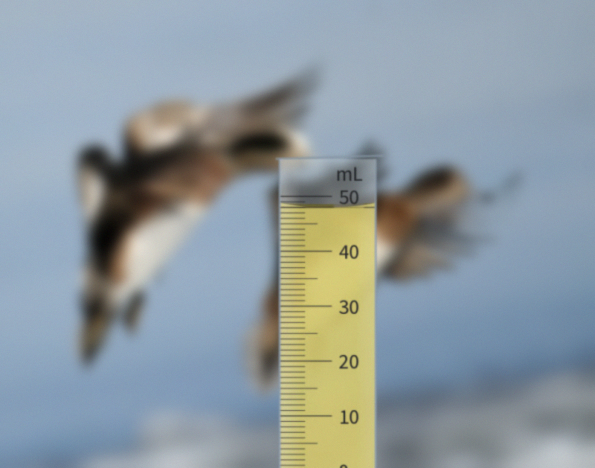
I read 48,mL
